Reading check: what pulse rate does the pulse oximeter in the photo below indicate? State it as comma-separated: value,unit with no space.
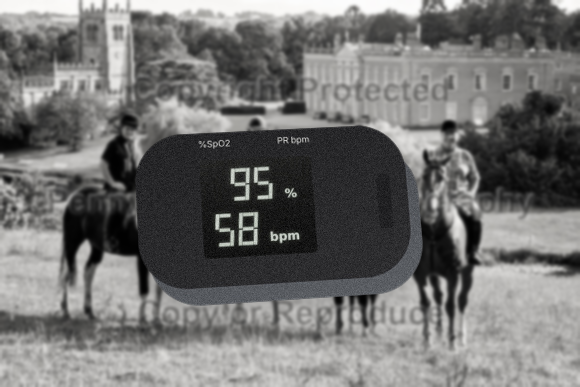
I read 58,bpm
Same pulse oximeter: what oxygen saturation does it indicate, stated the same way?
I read 95,%
